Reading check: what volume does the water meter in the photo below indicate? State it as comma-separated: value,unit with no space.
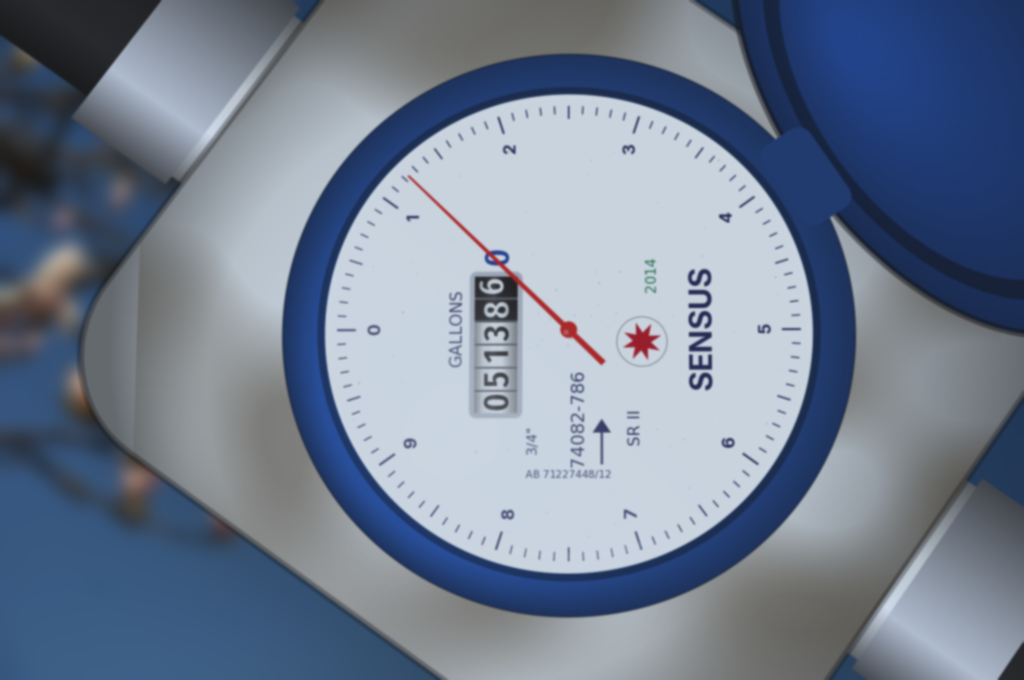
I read 513861.2,gal
